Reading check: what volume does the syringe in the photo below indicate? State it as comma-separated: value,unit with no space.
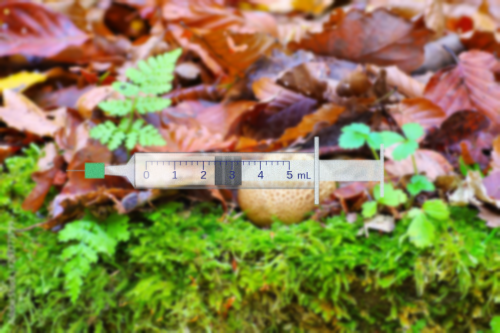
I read 2.4,mL
